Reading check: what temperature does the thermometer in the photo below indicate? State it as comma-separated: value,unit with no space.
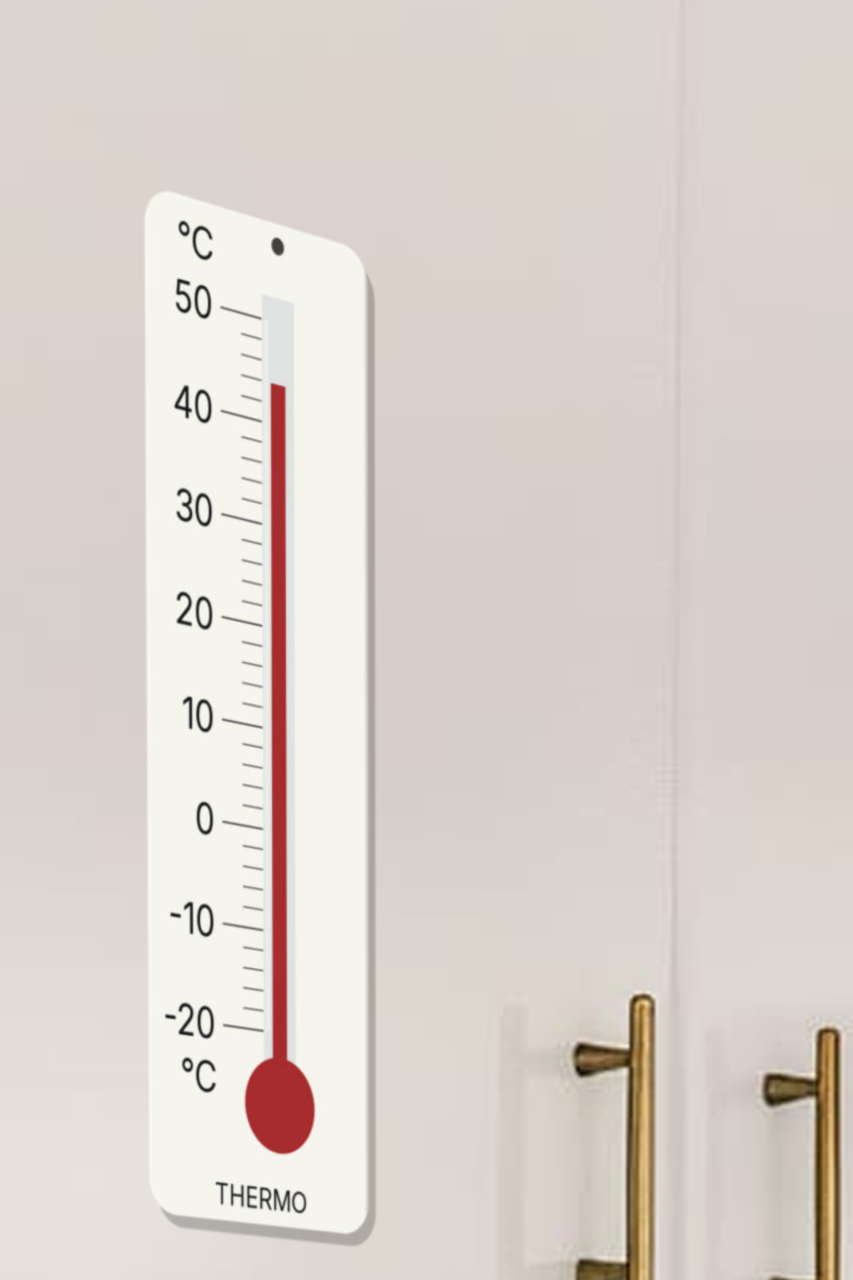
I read 44,°C
